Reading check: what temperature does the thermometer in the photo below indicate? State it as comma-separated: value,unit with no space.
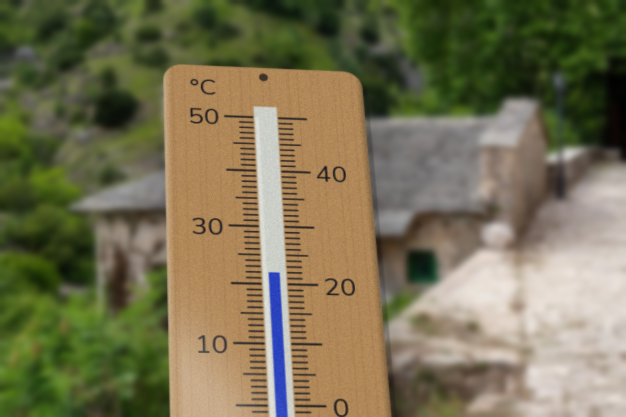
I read 22,°C
